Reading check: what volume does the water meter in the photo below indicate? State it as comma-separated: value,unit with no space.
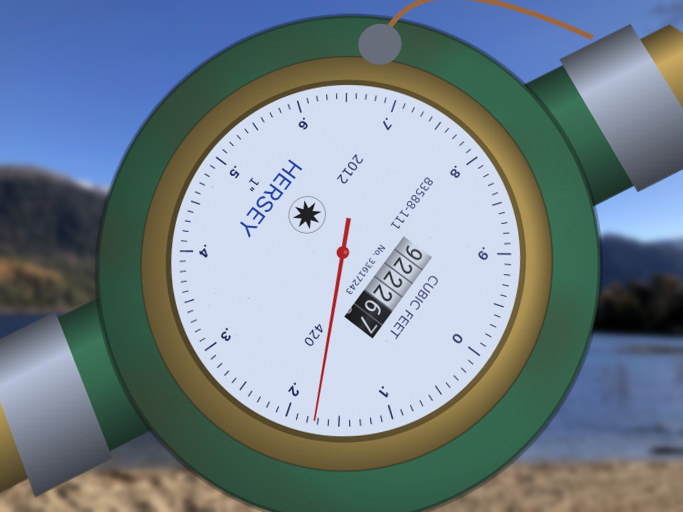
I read 922267.17,ft³
